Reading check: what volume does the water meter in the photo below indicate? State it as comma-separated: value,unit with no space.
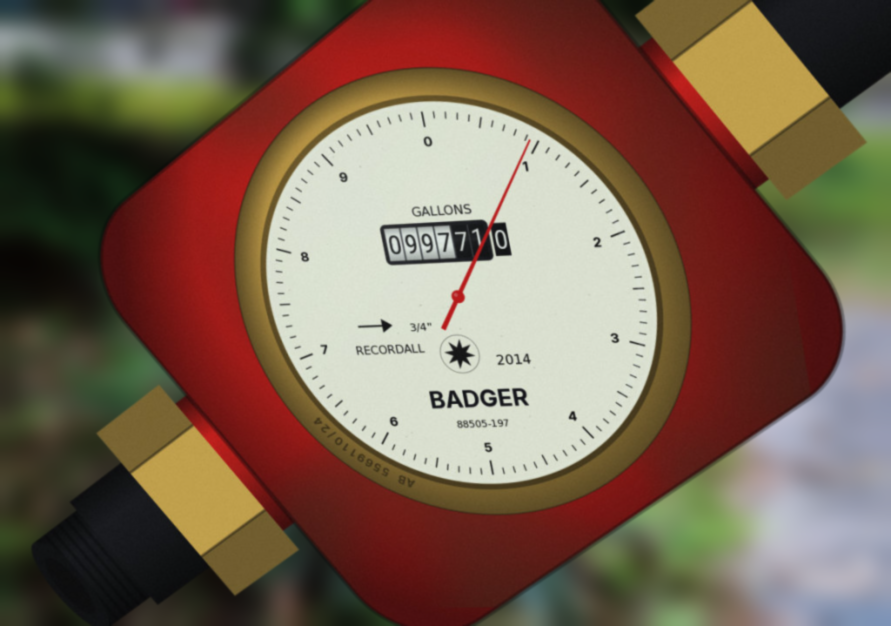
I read 997710.9,gal
